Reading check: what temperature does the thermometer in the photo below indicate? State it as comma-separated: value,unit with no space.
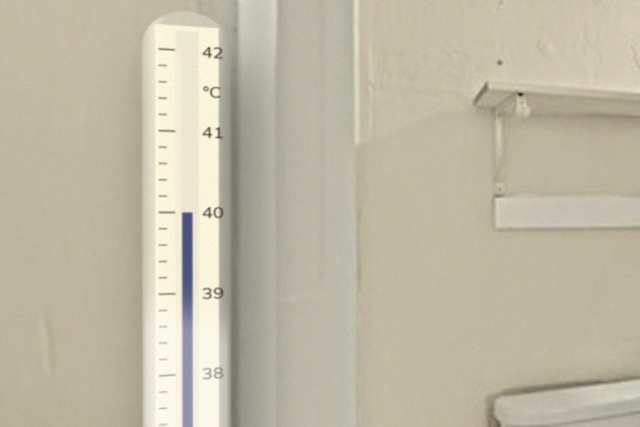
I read 40,°C
